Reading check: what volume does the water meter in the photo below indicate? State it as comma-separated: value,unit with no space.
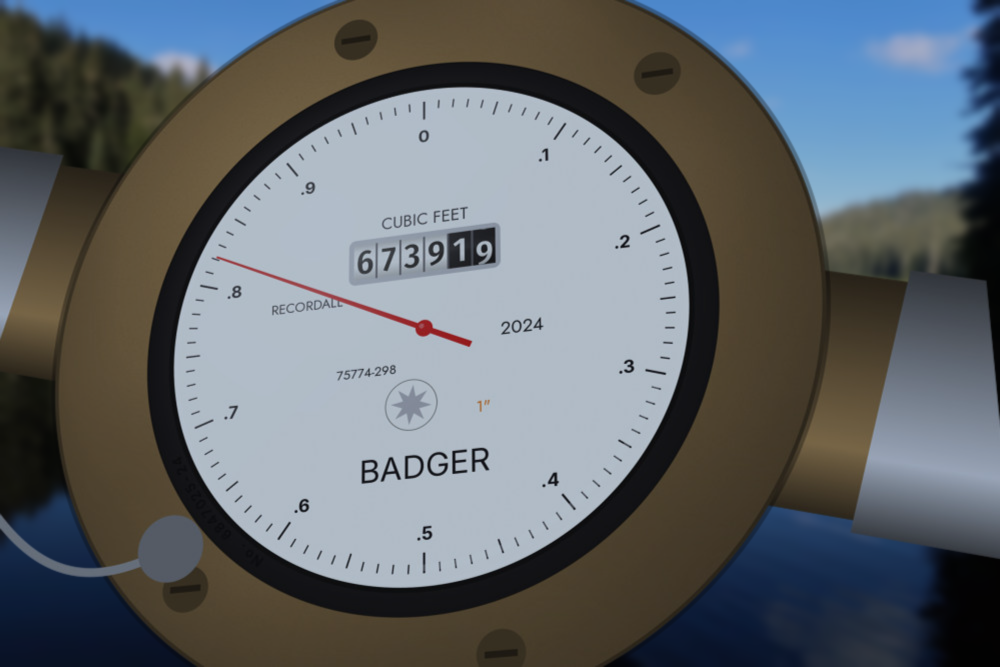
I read 673918.82,ft³
